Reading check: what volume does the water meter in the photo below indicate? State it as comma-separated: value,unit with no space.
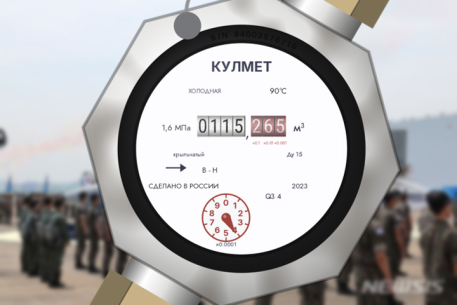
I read 115.2654,m³
